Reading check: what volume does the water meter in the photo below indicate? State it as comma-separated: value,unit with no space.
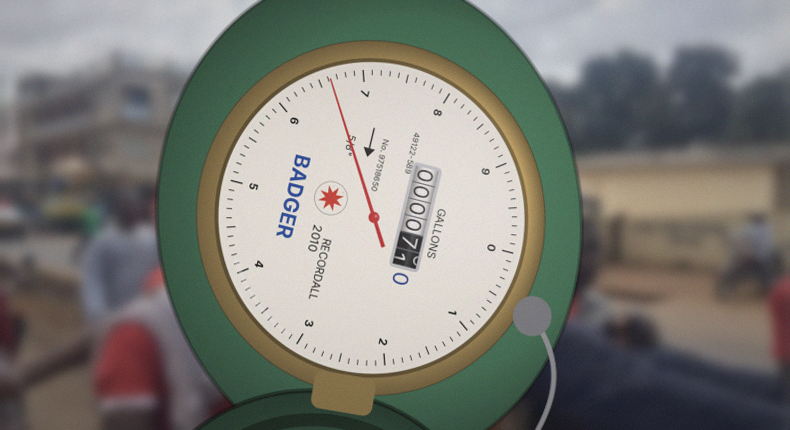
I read 706.6,gal
